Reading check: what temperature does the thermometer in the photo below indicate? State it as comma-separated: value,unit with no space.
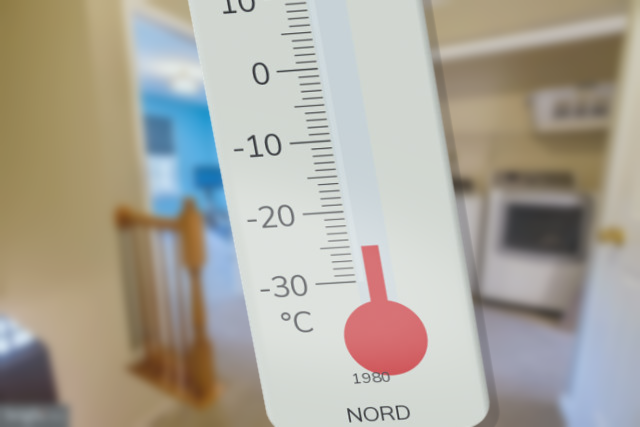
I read -25,°C
